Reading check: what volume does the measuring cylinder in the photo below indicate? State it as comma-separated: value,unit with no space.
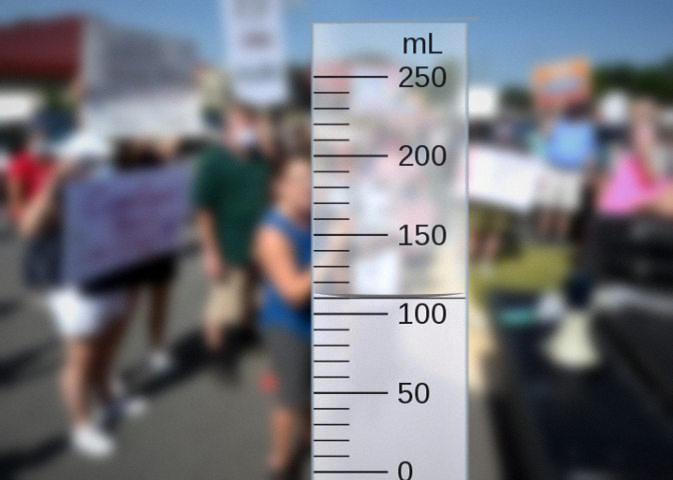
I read 110,mL
